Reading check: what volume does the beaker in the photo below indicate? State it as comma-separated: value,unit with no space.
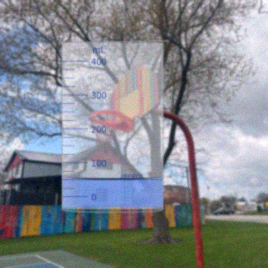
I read 50,mL
